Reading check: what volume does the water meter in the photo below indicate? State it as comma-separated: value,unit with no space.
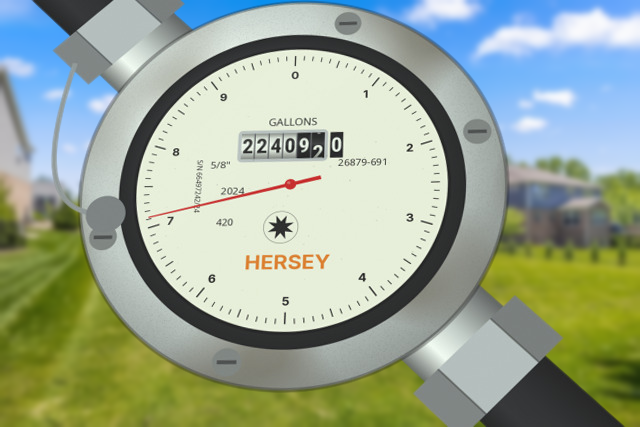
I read 2240917.1,gal
